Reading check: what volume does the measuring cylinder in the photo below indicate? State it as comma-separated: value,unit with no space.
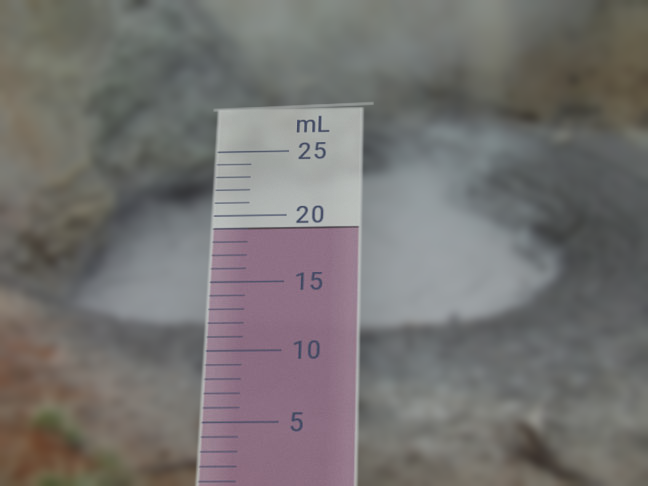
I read 19,mL
